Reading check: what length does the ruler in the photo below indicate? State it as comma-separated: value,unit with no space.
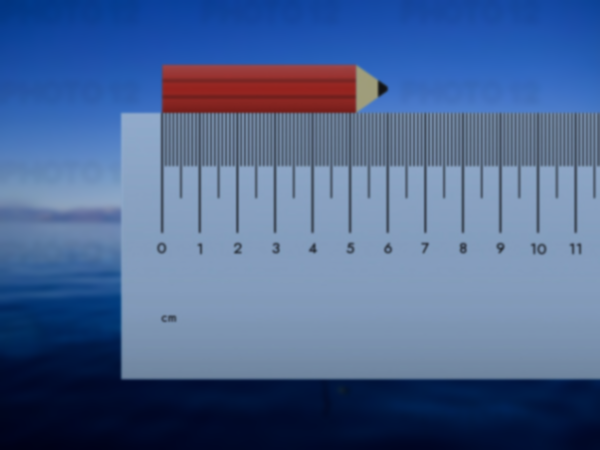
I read 6,cm
